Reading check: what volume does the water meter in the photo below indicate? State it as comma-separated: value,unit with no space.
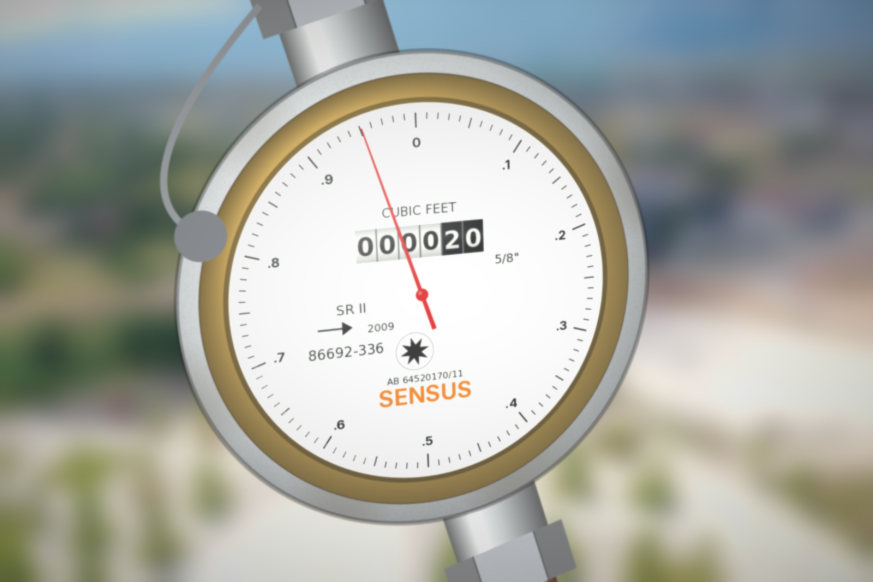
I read 19.95,ft³
